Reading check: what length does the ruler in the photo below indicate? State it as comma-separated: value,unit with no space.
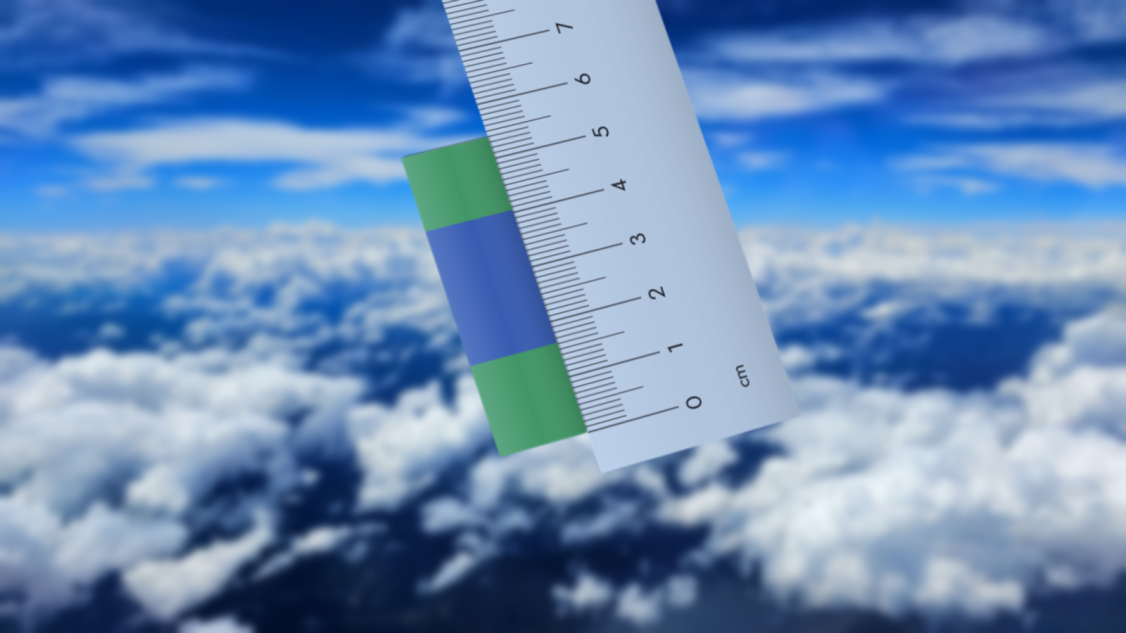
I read 5.4,cm
